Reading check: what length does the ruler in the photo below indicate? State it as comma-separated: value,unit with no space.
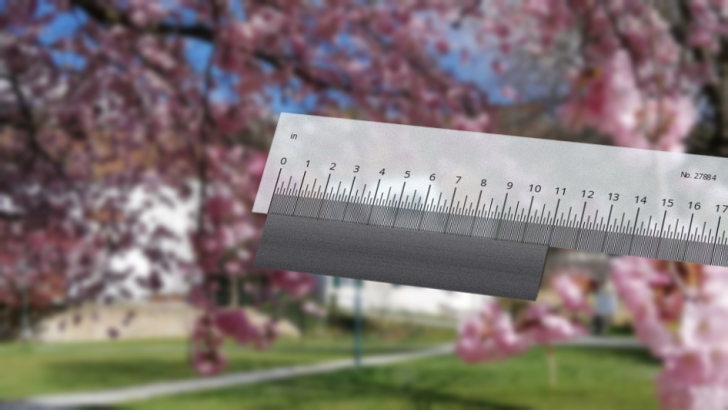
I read 11,in
